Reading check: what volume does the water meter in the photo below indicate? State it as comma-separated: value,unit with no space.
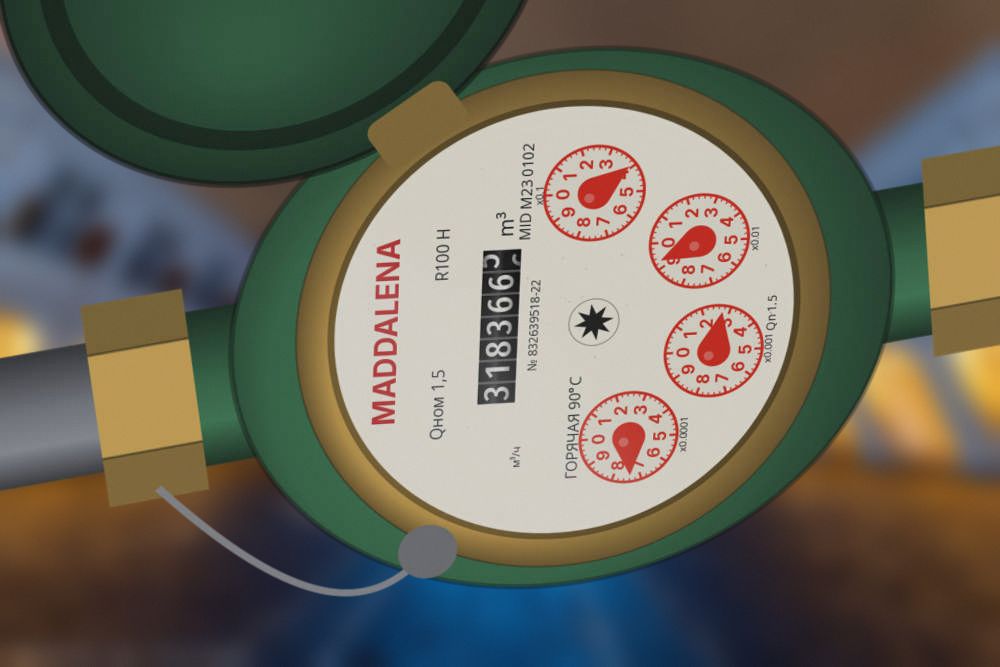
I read 3183665.3927,m³
